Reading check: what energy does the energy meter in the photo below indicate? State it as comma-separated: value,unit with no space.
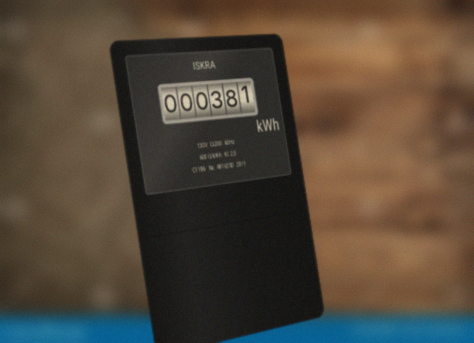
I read 381,kWh
